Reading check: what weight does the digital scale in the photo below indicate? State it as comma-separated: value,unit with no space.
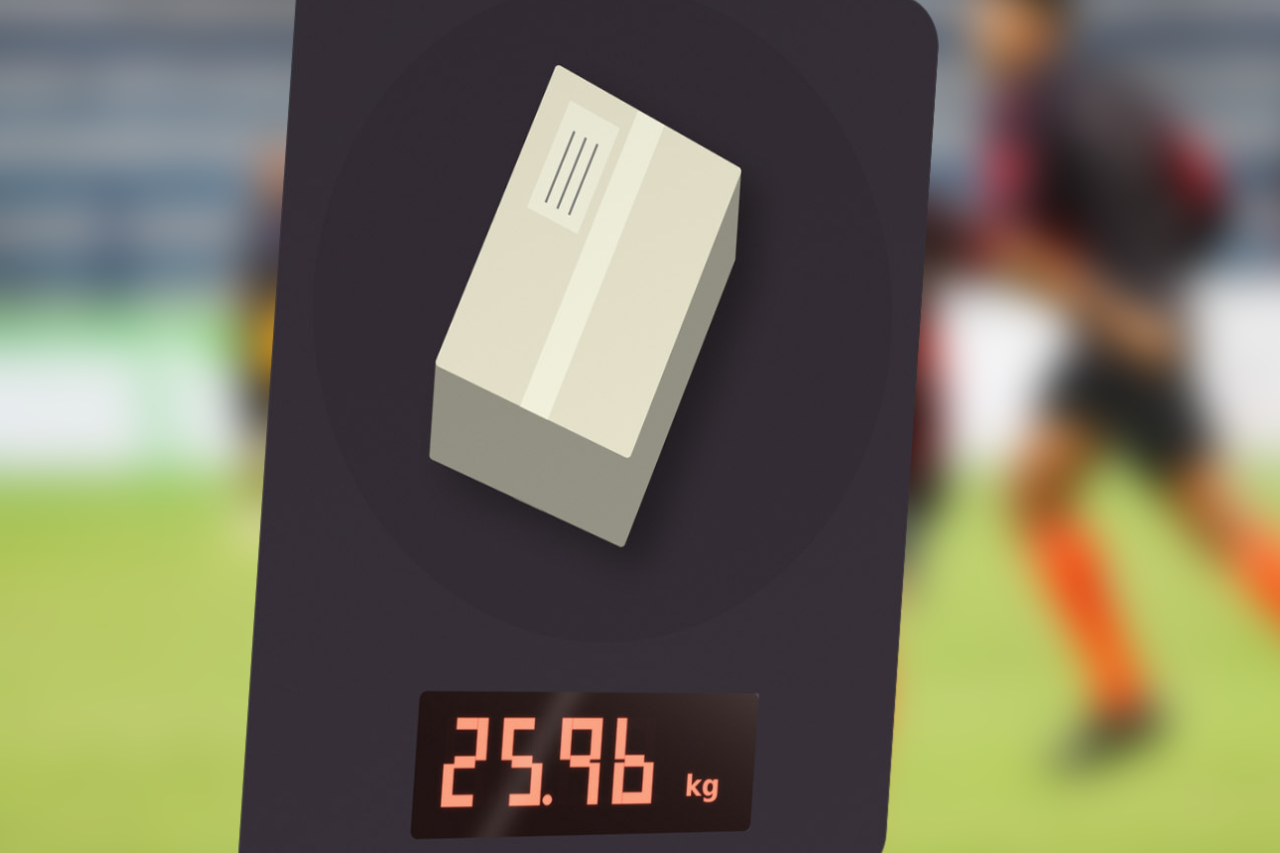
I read 25.96,kg
